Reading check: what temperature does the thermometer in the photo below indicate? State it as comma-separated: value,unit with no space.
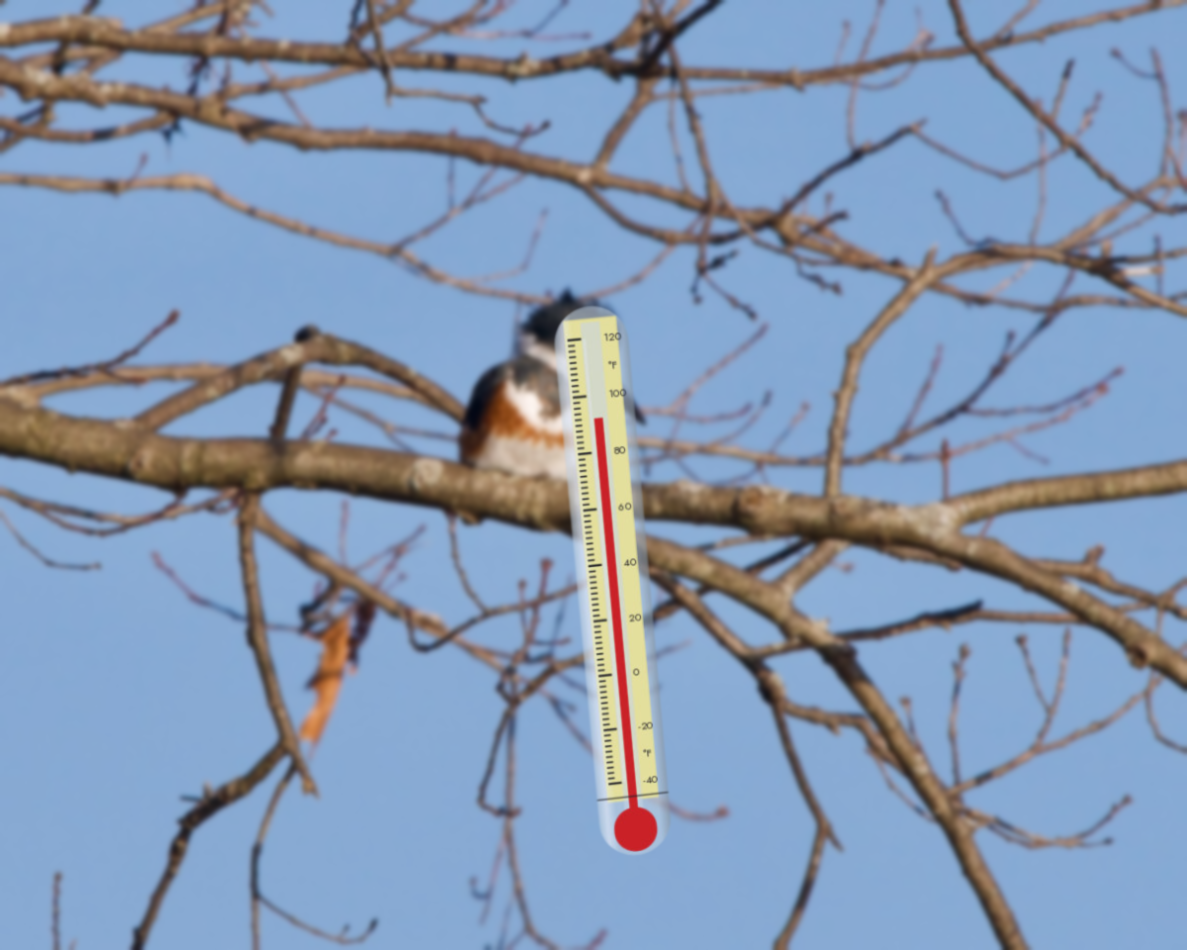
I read 92,°F
